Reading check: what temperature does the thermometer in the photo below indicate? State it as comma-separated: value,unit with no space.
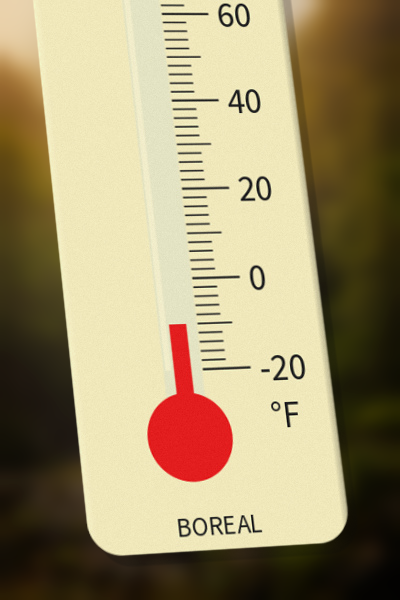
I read -10,°F
